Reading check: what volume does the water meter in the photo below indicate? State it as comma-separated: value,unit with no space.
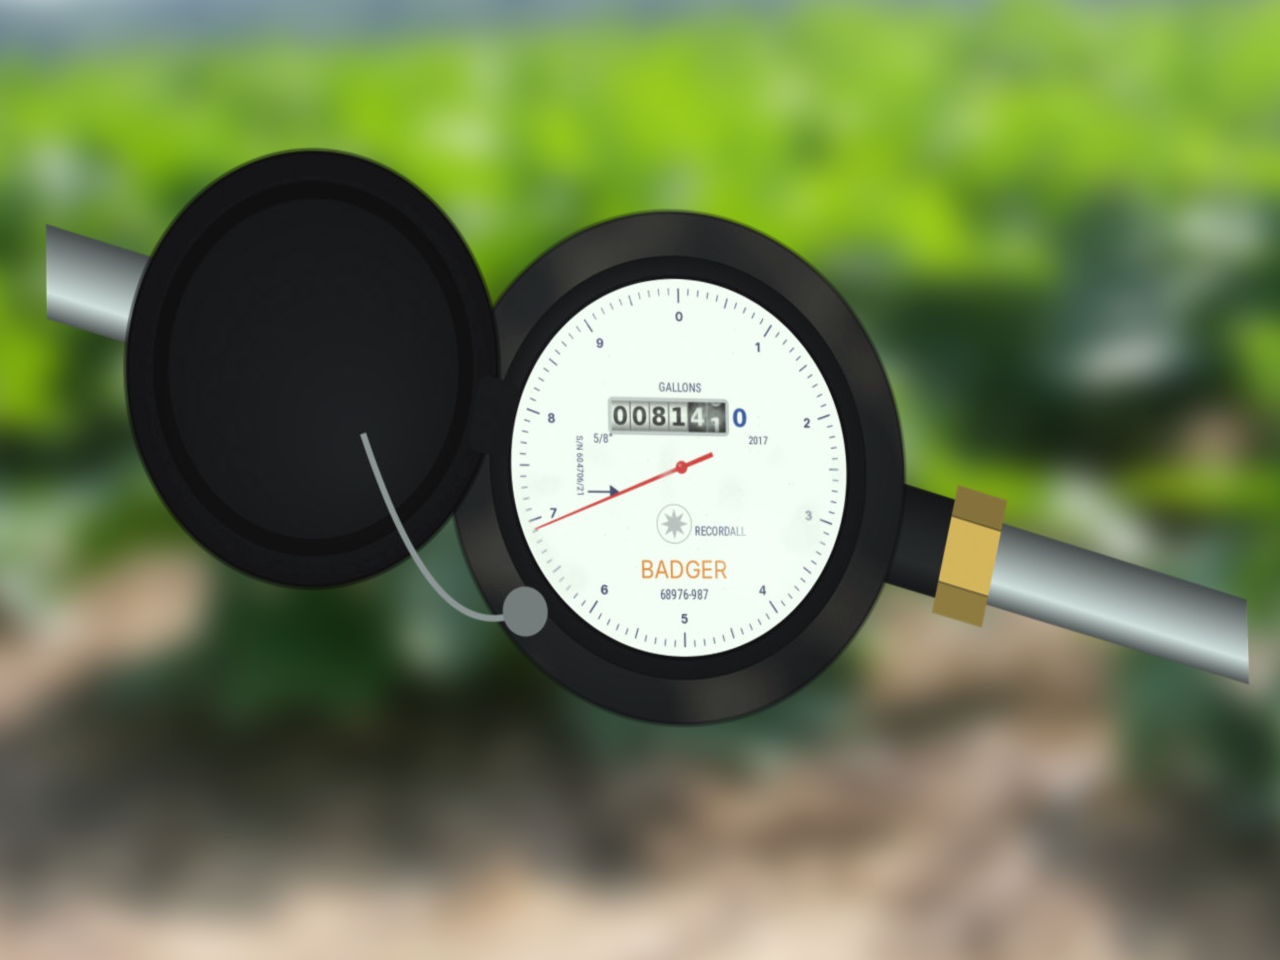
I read 81406.9,gal
